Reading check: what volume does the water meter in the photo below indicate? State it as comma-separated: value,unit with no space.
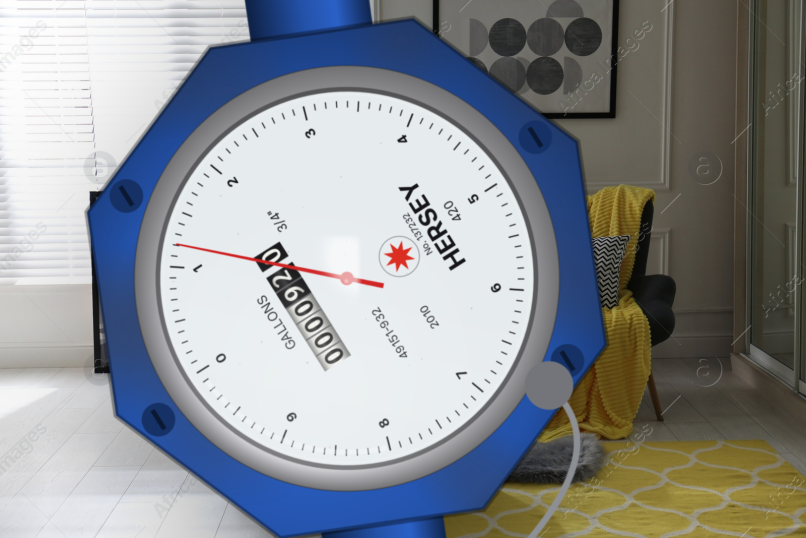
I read 921.2,gal
